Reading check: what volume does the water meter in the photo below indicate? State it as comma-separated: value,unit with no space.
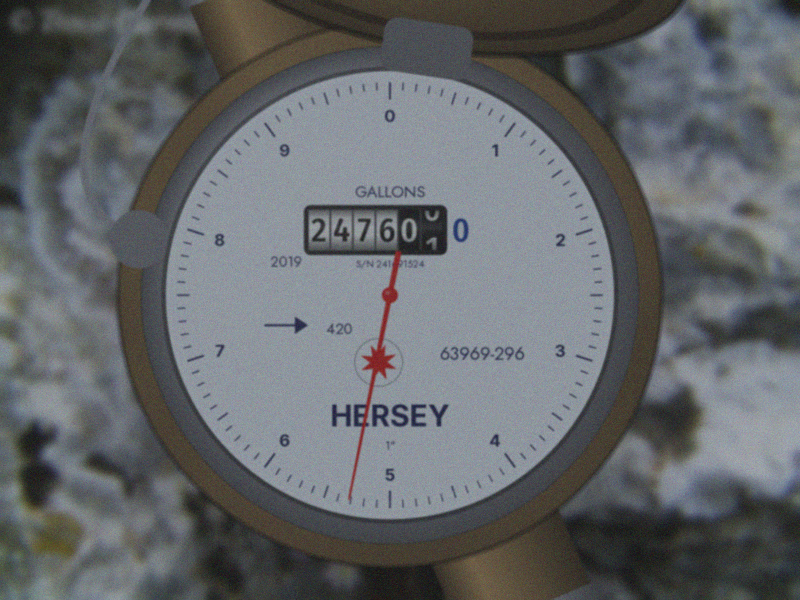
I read 2476005.3,gal
